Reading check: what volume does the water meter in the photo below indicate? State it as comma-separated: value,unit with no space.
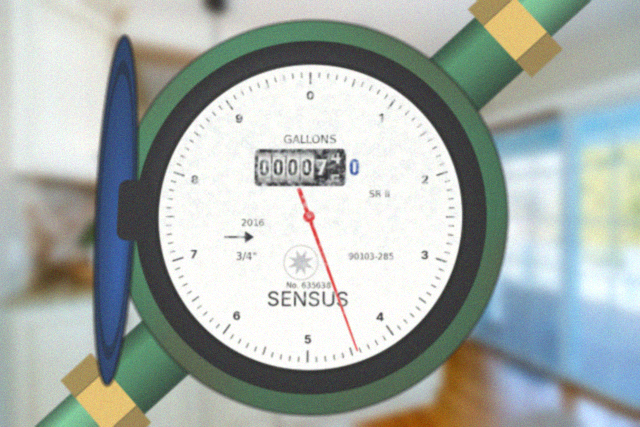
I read 744.4,gal
